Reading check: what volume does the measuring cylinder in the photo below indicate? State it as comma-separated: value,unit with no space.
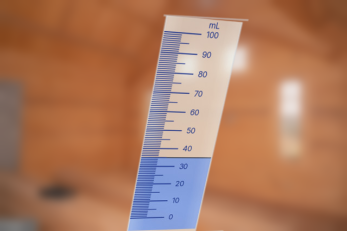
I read 35,mL
